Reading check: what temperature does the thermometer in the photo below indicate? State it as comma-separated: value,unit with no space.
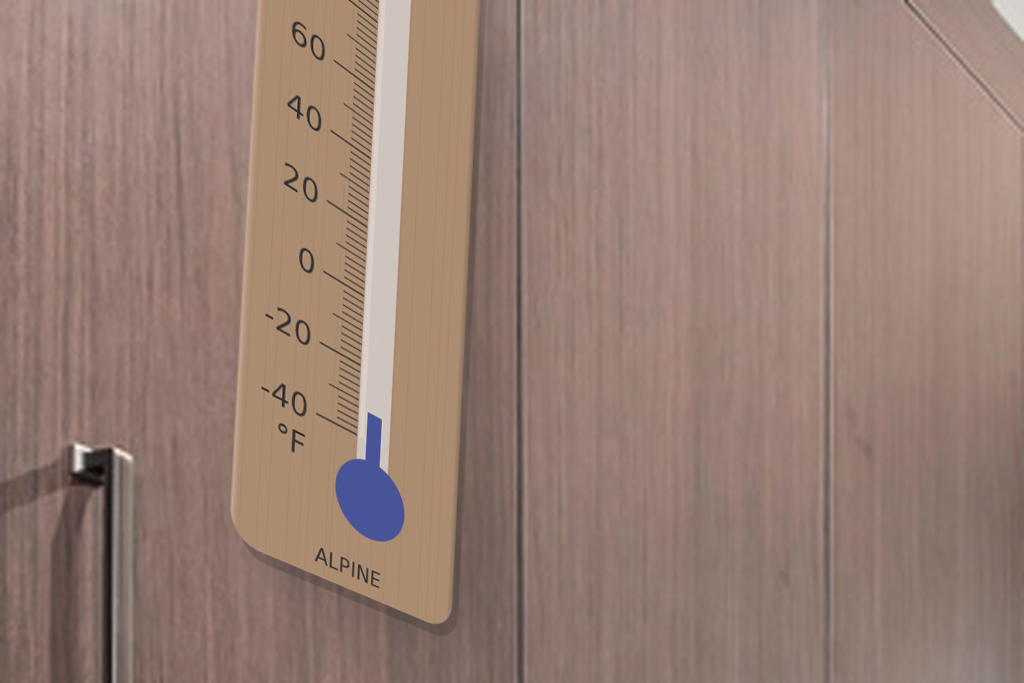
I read -32,°F
